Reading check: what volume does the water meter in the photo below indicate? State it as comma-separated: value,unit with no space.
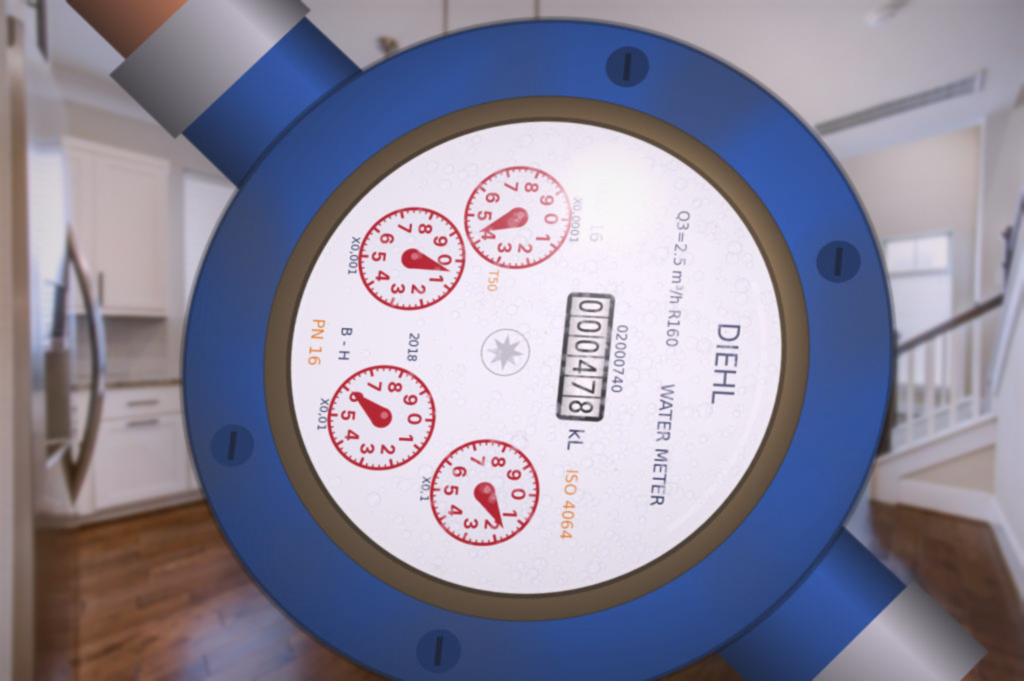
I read 478.1604,kL
